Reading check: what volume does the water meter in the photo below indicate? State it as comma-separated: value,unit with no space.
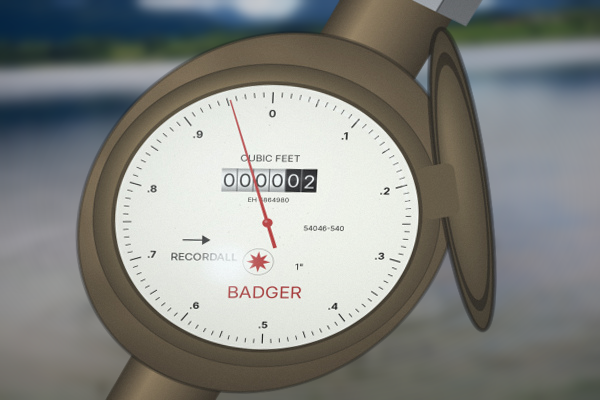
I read 1.95,ft³
